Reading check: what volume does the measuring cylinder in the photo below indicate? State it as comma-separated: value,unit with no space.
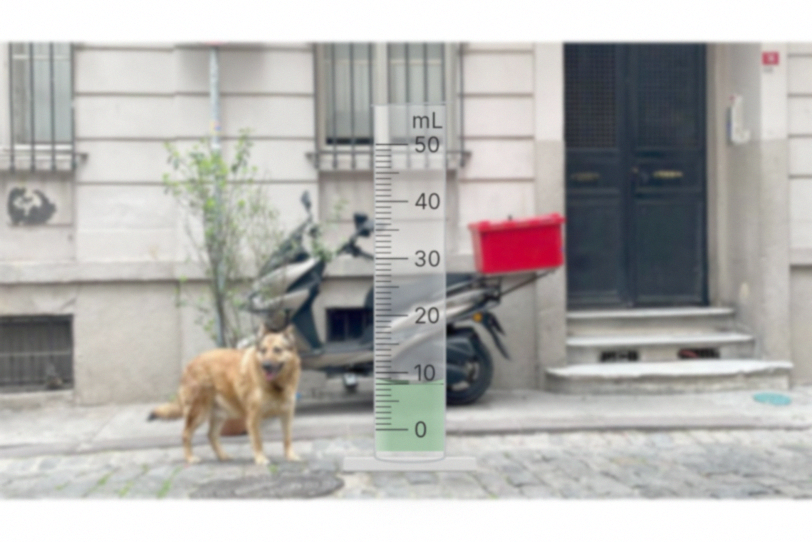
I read 8,mL
